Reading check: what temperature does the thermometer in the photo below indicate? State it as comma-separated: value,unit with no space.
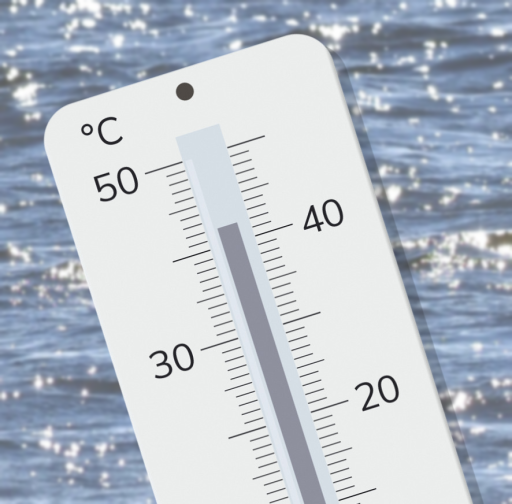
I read 42,°C
